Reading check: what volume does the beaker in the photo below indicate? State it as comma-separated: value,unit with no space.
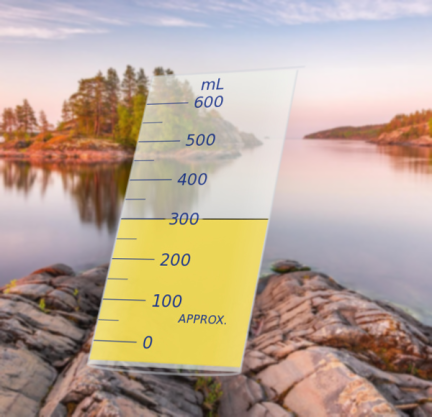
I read 300,mL
